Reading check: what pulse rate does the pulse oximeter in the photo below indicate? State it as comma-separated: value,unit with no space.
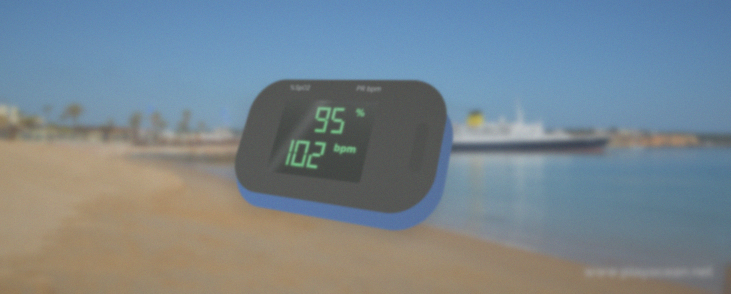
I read 102,bpm
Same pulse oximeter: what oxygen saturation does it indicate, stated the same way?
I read 95,%
